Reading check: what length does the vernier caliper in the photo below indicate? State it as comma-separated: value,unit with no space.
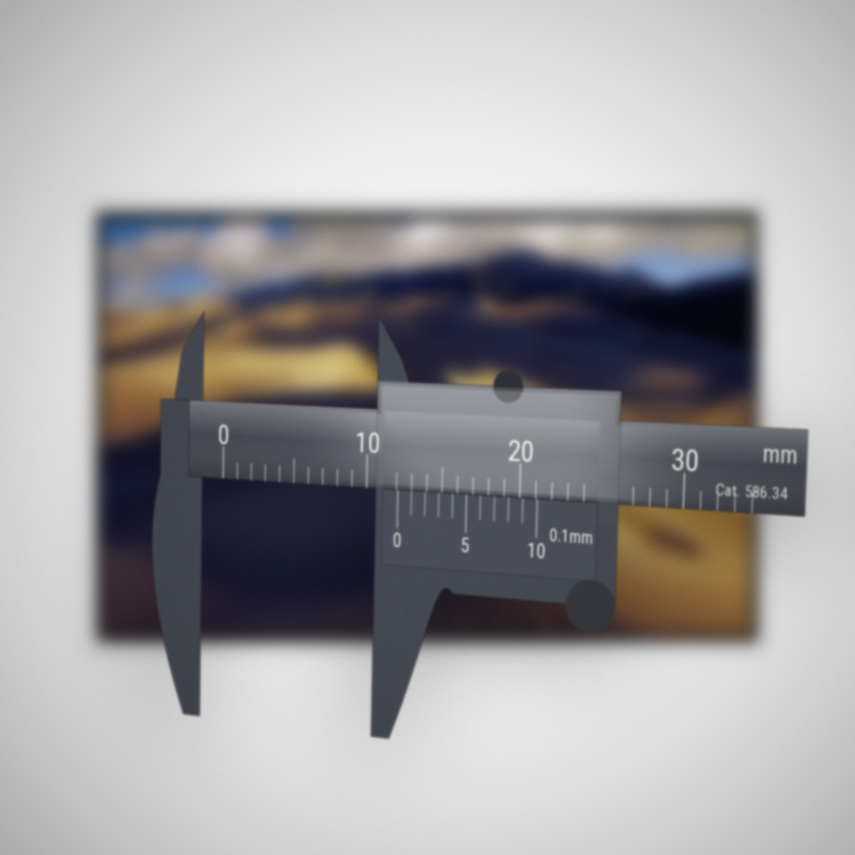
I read 12.1,mm
